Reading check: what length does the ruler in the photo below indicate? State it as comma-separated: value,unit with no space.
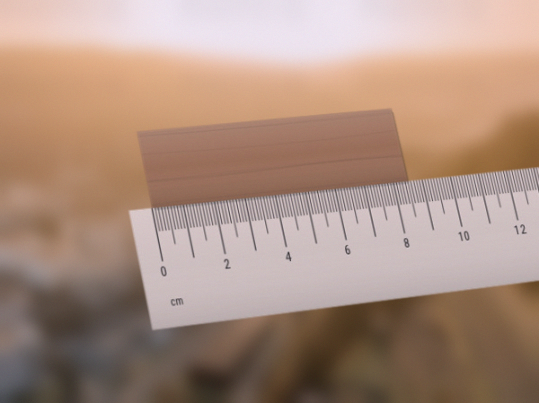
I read 8.5,cm
